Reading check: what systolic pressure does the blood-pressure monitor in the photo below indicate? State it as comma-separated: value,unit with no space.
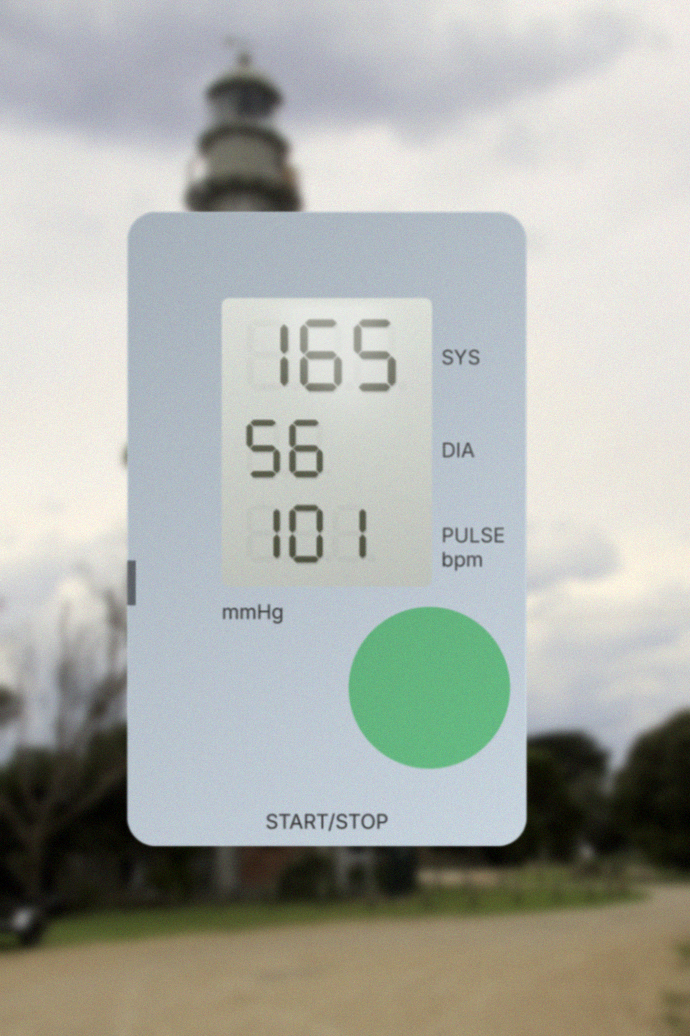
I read 165,mmHg
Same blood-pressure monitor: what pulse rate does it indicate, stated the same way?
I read 101,bpm
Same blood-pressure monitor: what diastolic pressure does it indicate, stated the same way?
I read 56,mmHg
